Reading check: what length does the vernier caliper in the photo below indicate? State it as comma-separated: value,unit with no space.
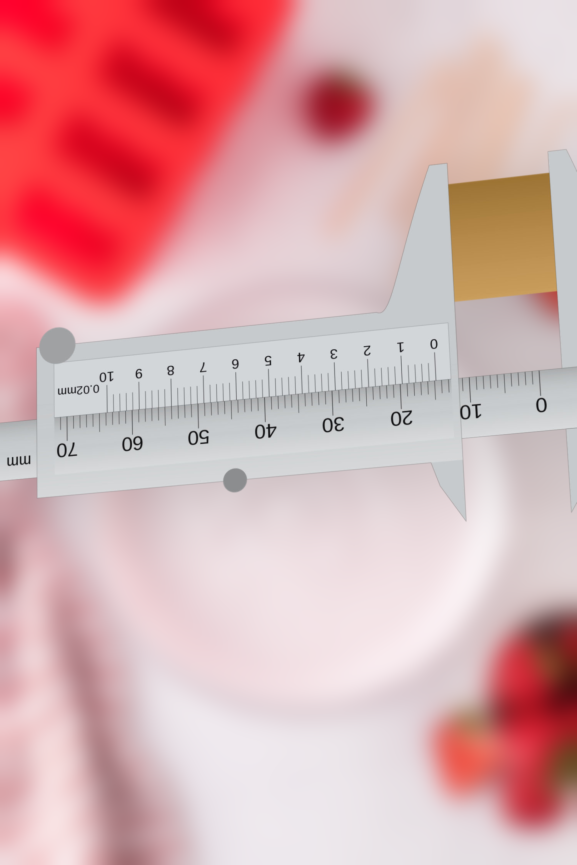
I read 14.8,mm
